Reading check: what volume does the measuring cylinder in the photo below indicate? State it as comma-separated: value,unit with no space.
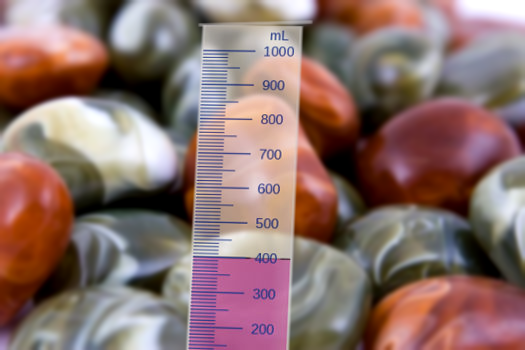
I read 400,mL
